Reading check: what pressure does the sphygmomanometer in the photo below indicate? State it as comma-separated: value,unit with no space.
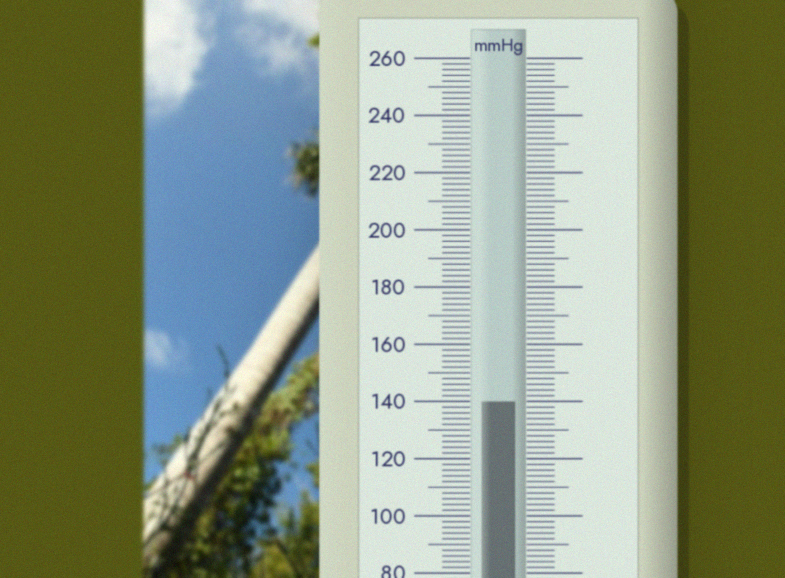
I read 140,mmHg
